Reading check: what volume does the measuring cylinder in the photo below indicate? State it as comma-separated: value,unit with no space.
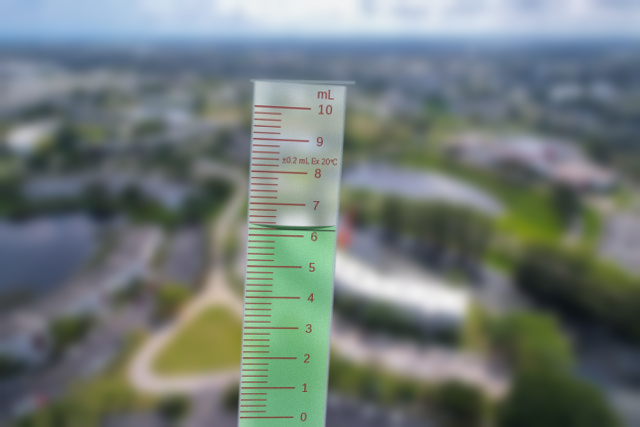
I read 6.2,mL
